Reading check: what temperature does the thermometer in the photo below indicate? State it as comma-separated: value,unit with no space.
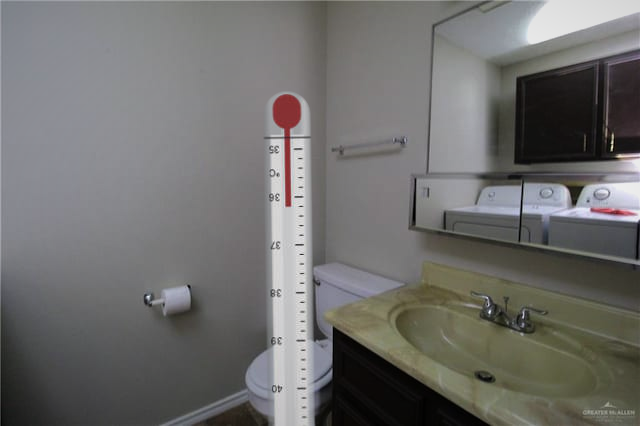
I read 36.2,°C
